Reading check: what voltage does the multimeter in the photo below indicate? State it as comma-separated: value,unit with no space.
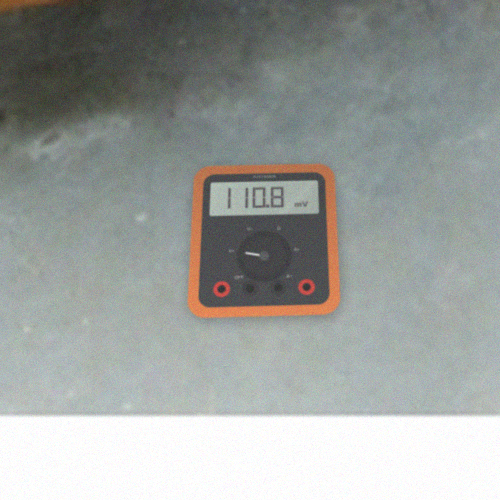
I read 110.8,mV
